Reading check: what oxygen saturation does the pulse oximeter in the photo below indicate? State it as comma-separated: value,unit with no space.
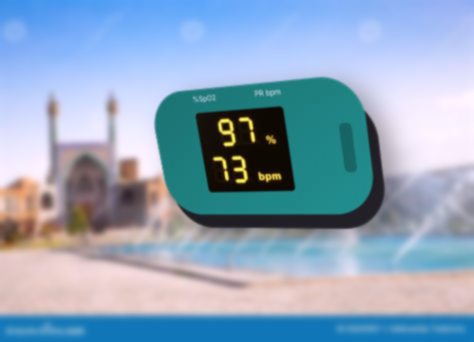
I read 97,%
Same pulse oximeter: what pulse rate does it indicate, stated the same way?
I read 73,bpm
